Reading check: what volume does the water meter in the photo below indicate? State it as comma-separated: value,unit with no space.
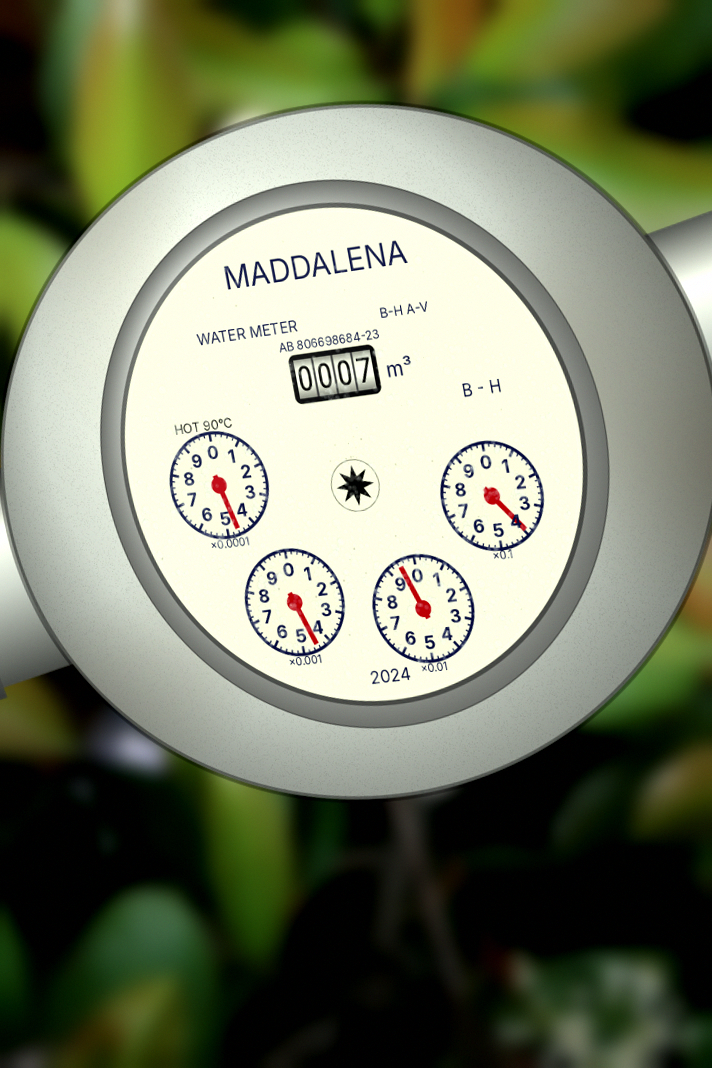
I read 7.3944,m³
